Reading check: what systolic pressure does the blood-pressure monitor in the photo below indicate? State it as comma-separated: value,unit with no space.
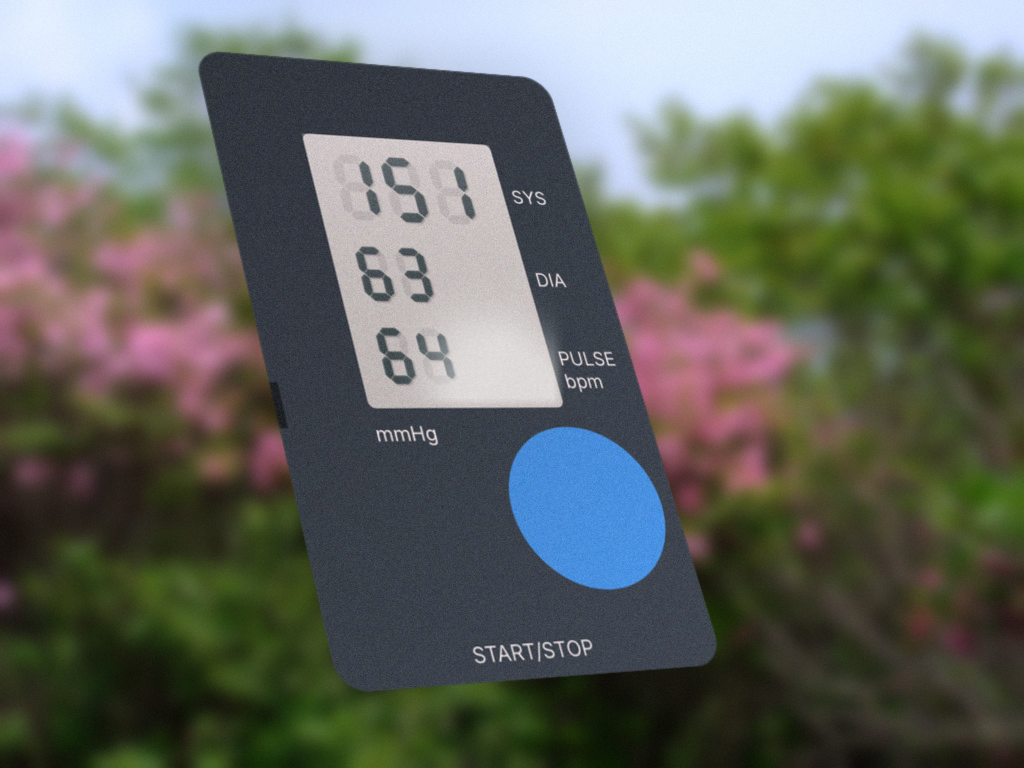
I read 151,mmHg
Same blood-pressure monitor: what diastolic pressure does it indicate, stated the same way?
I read 63,mmHg
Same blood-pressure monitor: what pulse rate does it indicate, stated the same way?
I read 64,bpm
